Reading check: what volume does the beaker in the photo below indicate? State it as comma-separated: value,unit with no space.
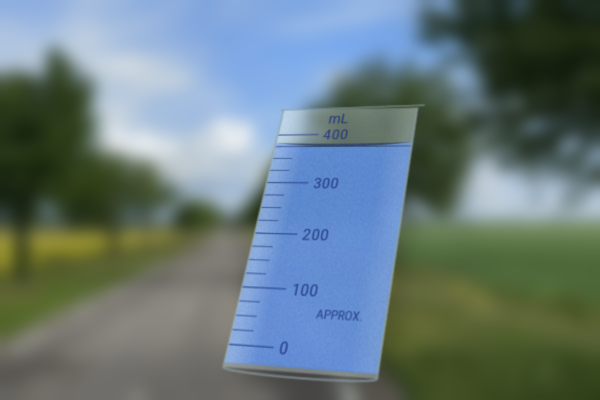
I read 375,mL
